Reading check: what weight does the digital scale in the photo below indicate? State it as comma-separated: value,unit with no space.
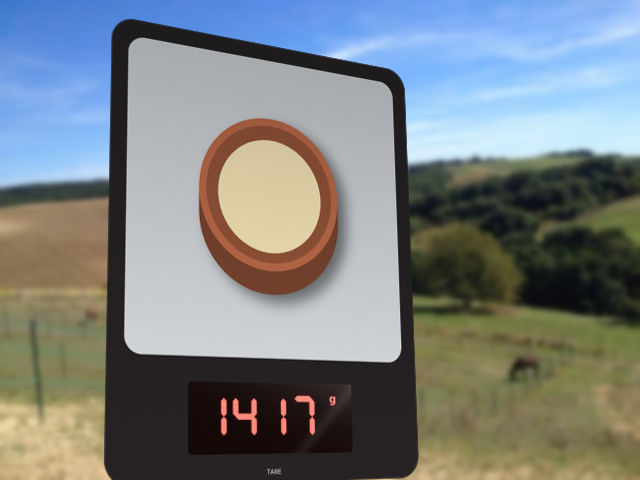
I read 1417,g
